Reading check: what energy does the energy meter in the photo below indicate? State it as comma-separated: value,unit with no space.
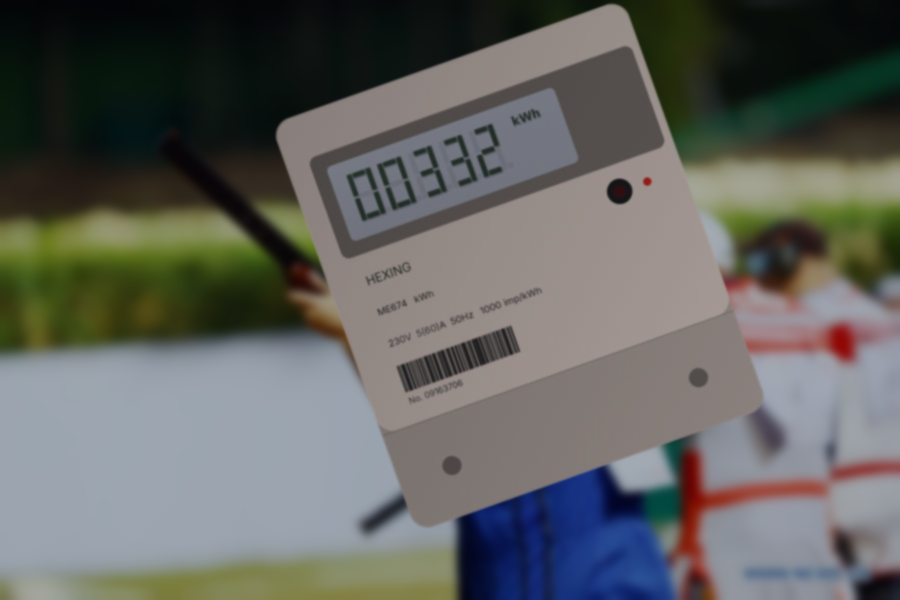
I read 332,kWh
